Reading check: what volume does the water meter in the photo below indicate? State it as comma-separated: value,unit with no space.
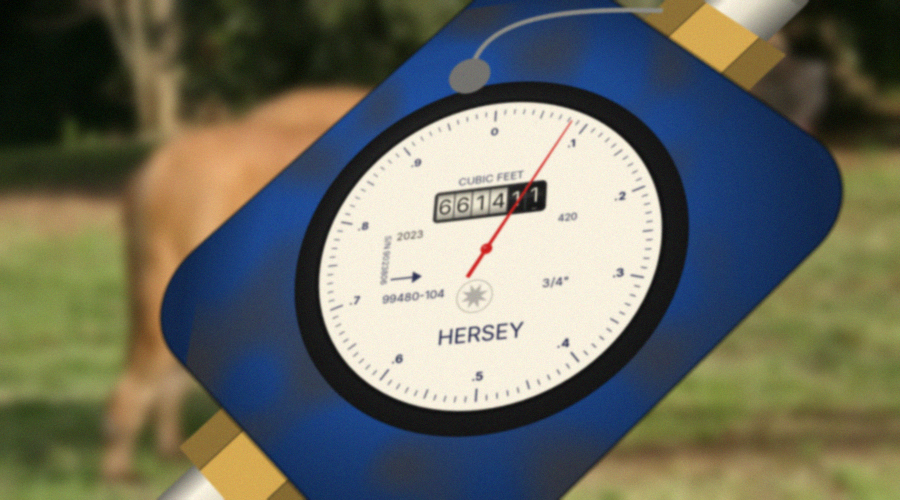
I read 661411.08,ft³
